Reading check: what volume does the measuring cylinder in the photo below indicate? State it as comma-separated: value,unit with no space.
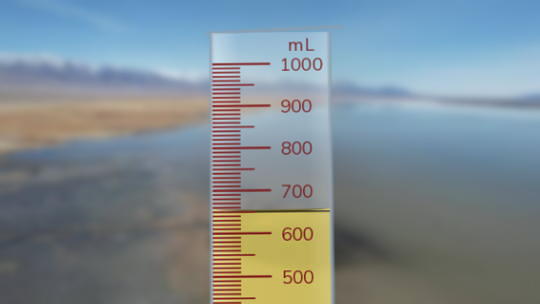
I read 650,mL
